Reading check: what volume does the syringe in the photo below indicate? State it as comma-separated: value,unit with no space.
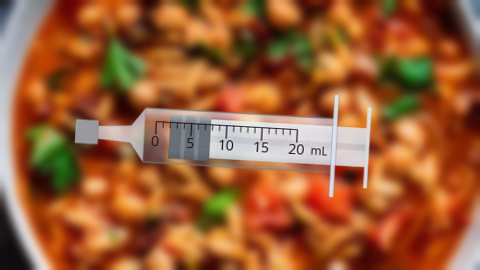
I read 2,mL
